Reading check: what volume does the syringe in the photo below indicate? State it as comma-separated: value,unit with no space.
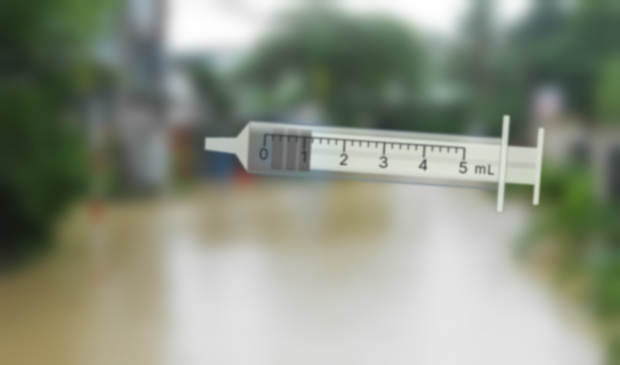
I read 0.2,mL
